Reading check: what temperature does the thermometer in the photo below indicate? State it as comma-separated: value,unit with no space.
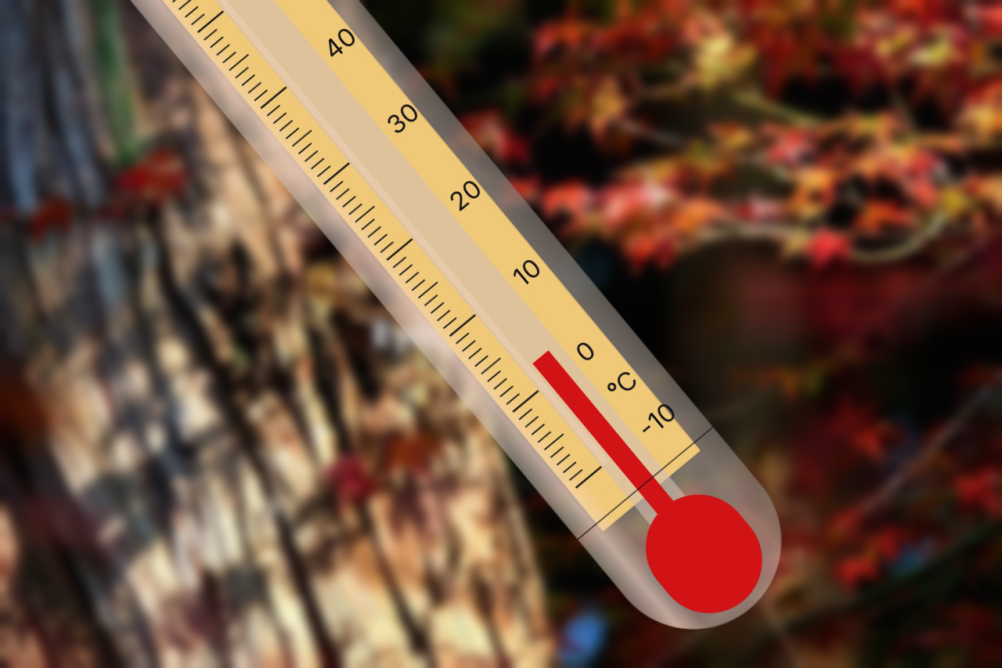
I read 2.5,°C
